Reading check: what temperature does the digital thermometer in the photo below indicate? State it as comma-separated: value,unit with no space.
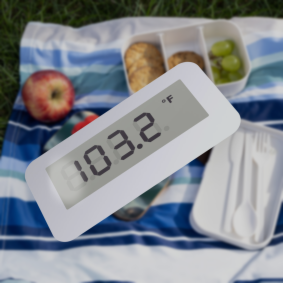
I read 103.2,°F
